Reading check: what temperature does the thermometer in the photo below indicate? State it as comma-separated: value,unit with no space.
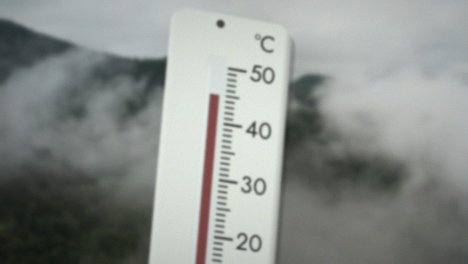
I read 45,°C
